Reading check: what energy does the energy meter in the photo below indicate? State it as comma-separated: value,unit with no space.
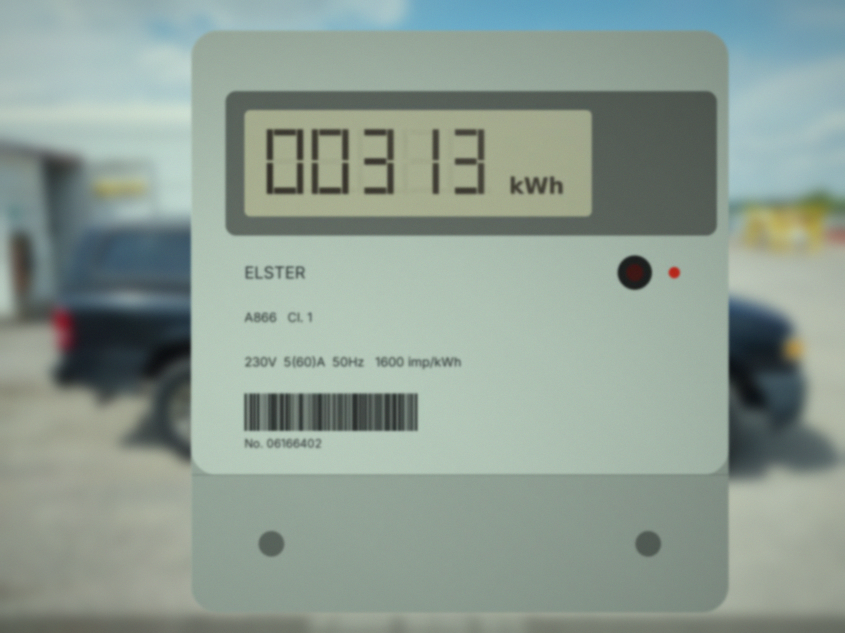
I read 313,kWh
